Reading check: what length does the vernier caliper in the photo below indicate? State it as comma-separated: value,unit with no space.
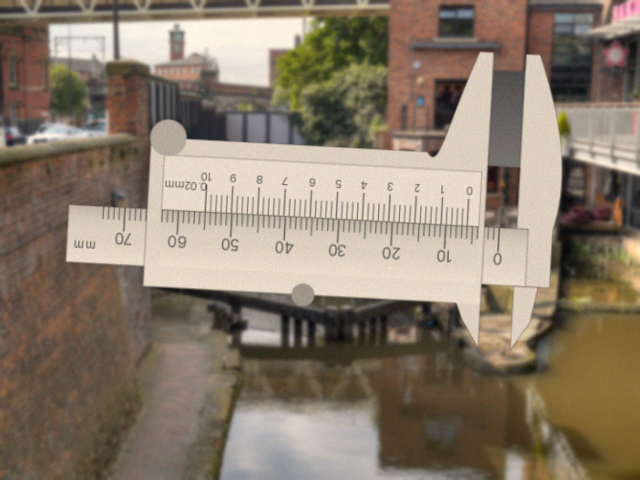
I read 6.0,mm
